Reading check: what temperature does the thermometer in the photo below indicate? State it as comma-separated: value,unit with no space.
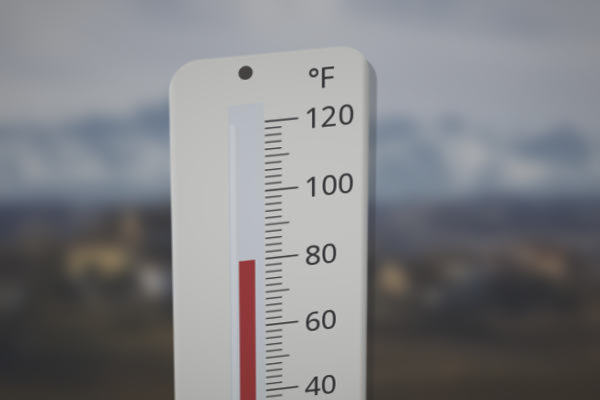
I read 80,°F
